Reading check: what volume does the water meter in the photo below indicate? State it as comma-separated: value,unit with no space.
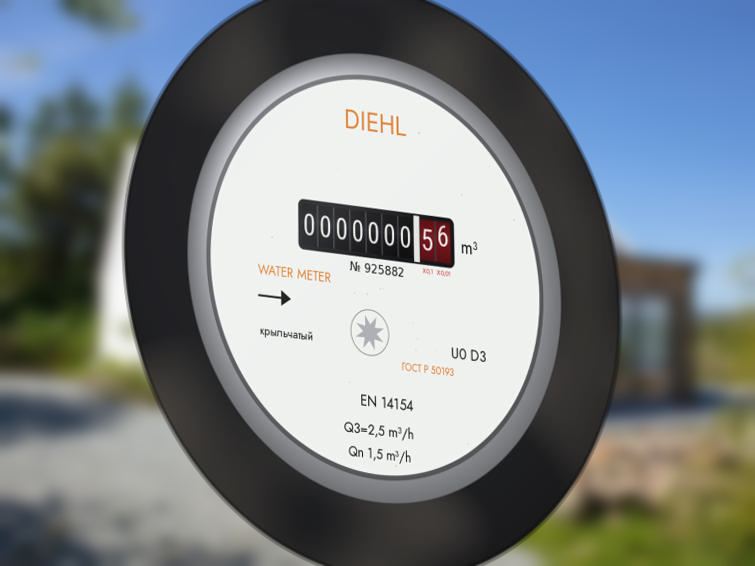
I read 0.56,m³
